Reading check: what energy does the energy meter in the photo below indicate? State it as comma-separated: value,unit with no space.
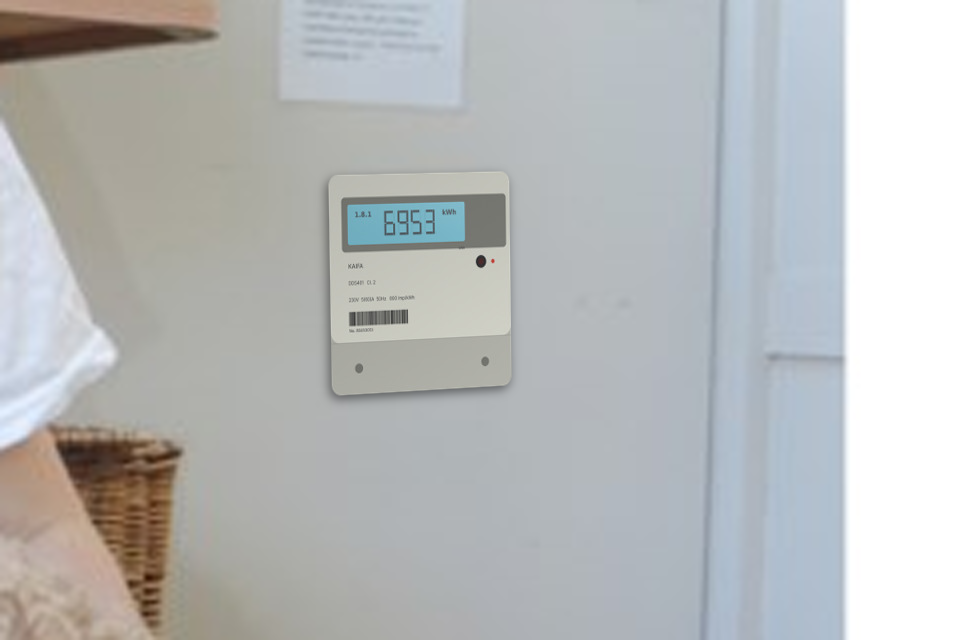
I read 6953,kWh
